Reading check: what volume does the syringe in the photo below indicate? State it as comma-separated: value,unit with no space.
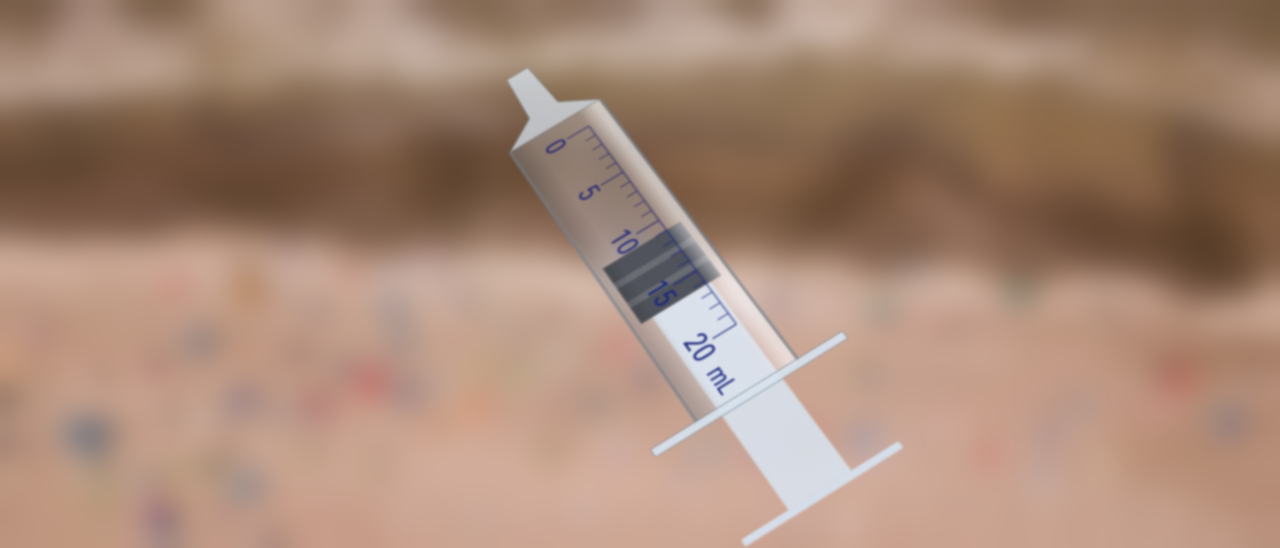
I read 11,mL
